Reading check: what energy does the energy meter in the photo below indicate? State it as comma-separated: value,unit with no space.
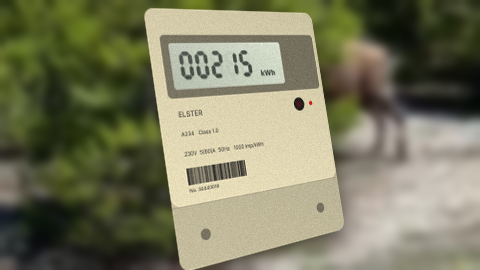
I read 215,kWh
